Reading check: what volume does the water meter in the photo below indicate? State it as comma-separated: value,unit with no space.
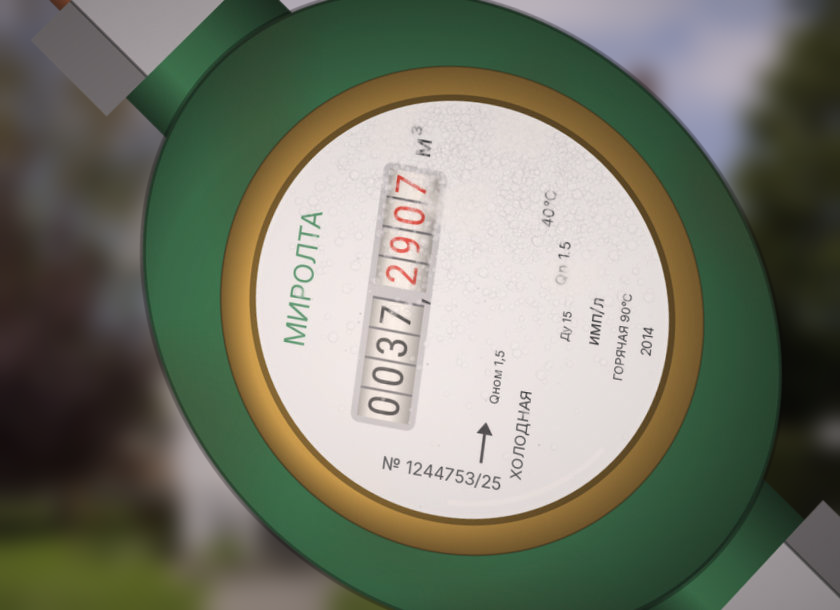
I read 37.2907,m³
